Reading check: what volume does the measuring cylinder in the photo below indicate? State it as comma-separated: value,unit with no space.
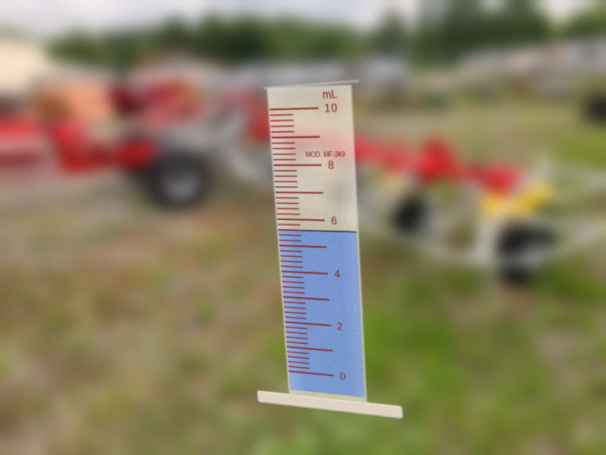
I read 5.6,mL
